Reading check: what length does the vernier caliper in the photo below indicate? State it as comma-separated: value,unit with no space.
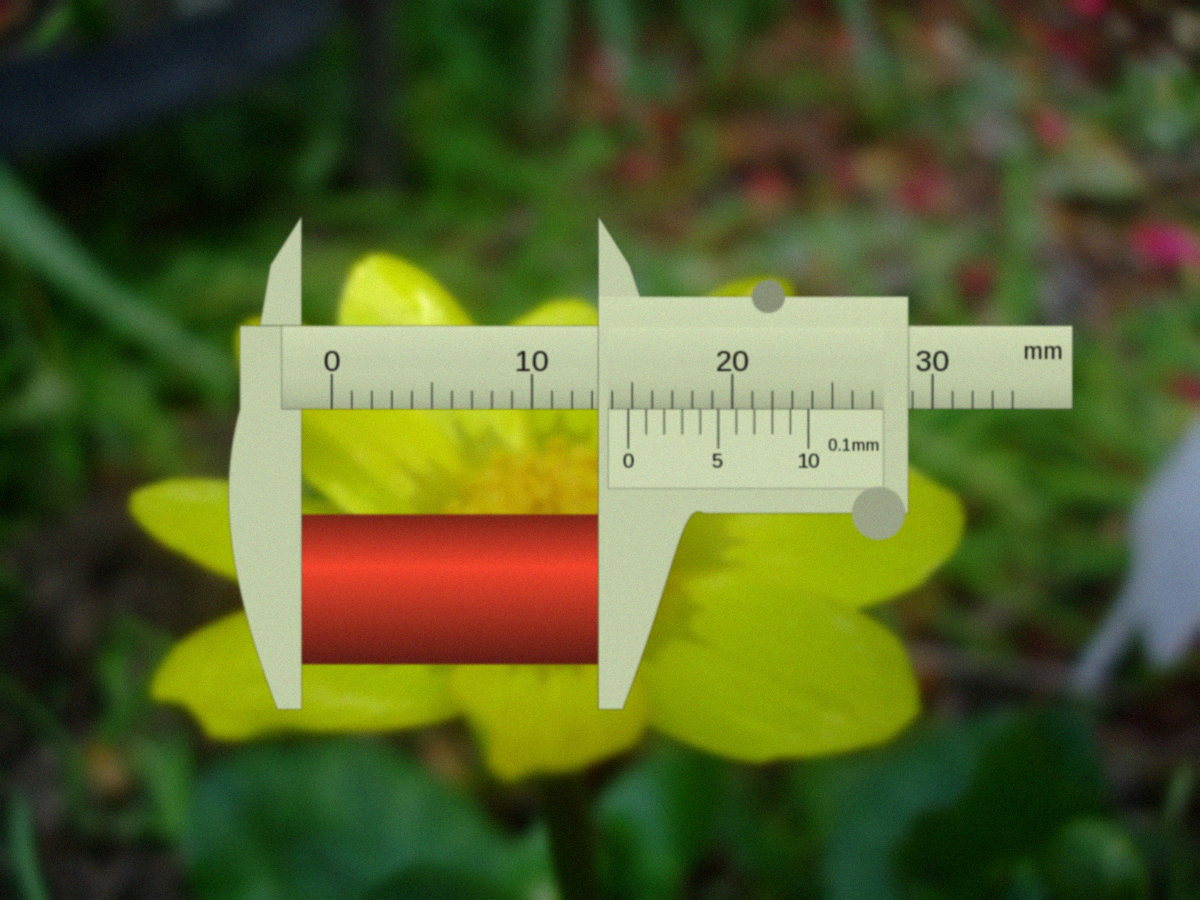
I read 14.8,mm
